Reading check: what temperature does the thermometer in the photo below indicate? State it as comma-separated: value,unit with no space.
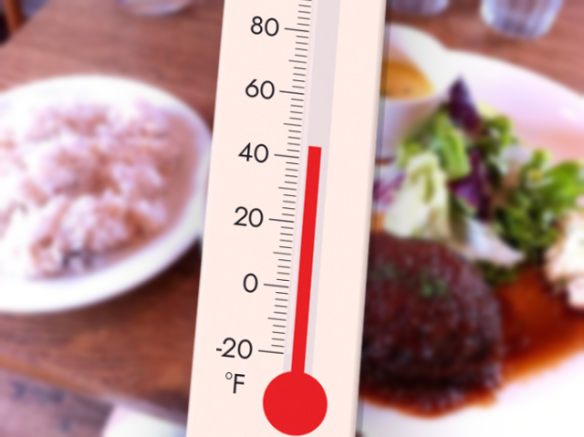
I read 44,°F
